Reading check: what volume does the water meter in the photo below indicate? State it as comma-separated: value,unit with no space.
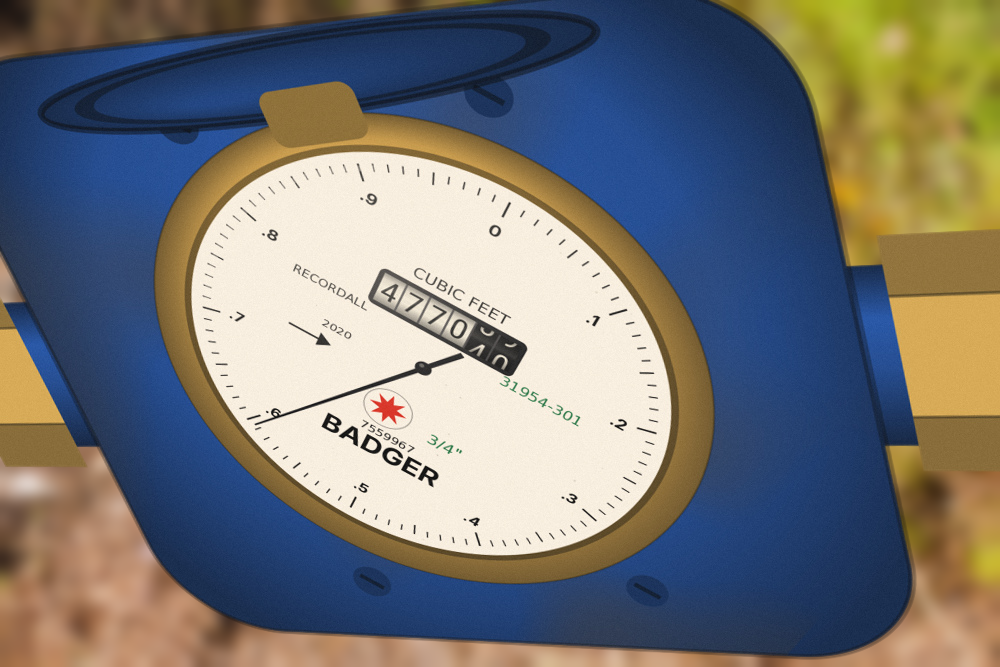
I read 477039.59,ft³
